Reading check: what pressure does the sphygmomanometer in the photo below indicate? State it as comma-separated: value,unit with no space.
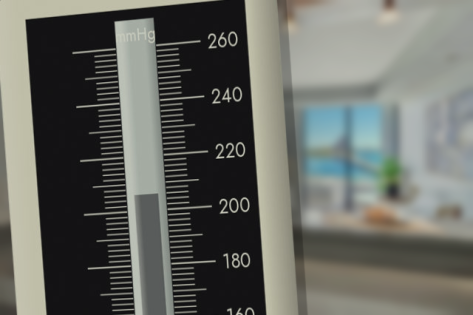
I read 206,mmHg
